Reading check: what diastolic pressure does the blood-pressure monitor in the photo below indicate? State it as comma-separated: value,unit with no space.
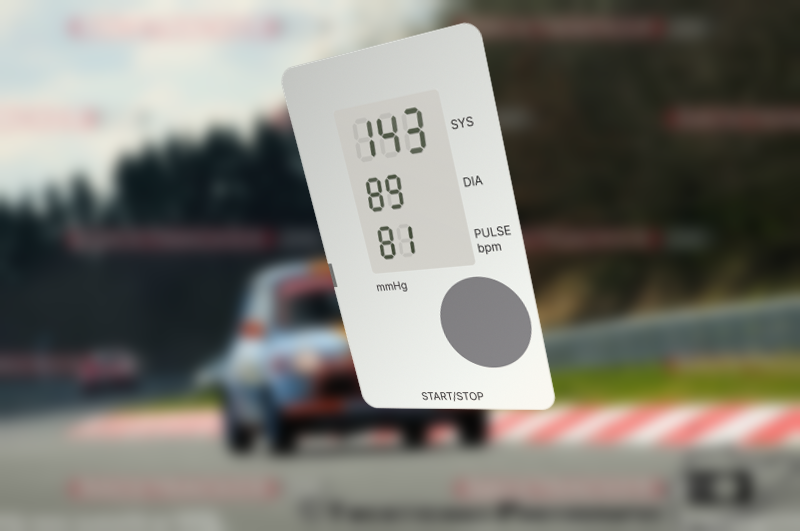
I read 89,mmHg
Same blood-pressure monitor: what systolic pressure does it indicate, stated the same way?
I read 143,mmHg
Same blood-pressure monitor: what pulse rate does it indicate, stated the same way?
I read 81,bpm
